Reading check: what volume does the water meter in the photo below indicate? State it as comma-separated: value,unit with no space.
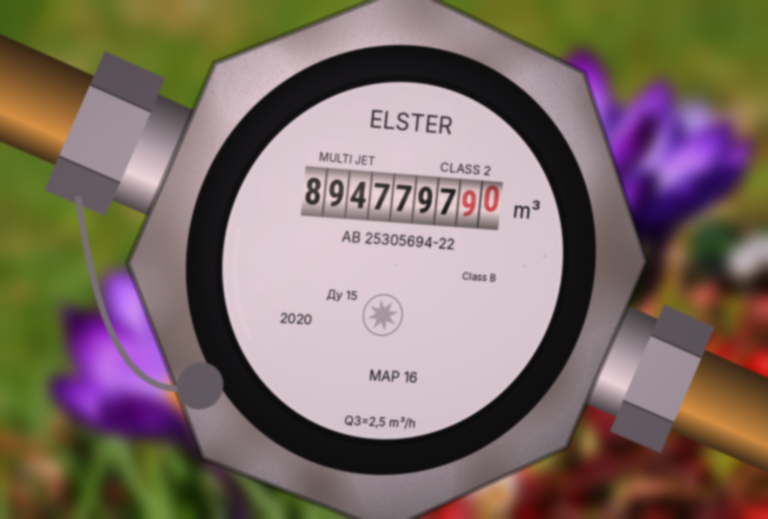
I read 8947797.90,m³
